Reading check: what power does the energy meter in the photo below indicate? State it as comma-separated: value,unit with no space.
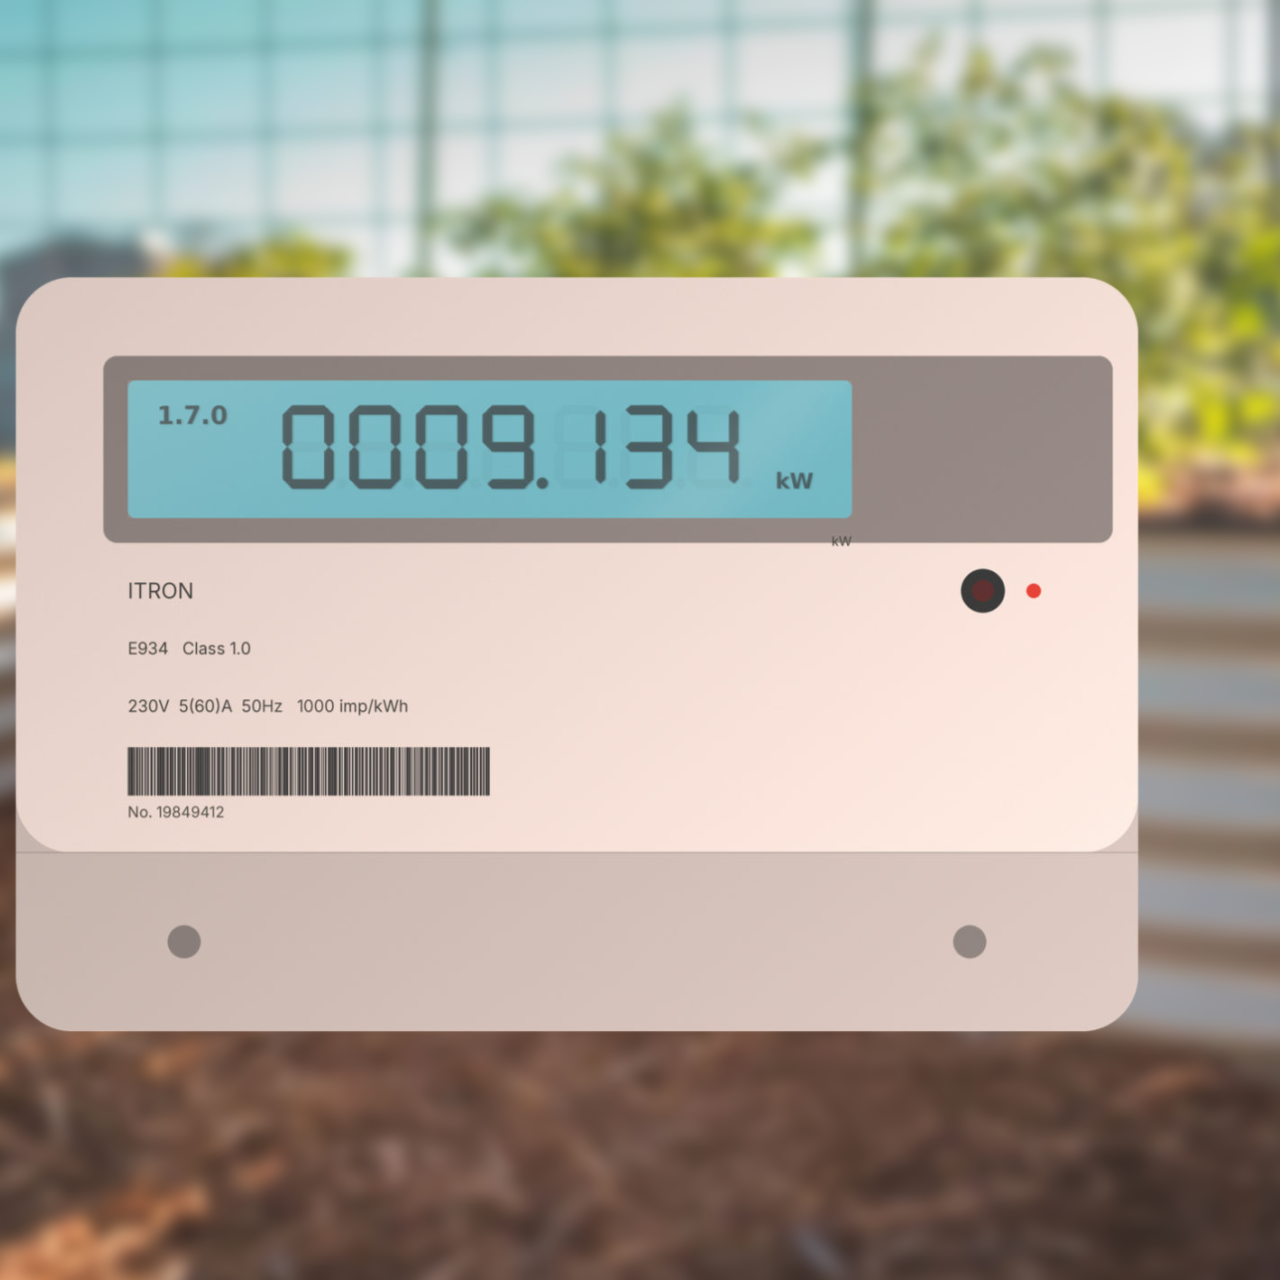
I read 9.134,kW
